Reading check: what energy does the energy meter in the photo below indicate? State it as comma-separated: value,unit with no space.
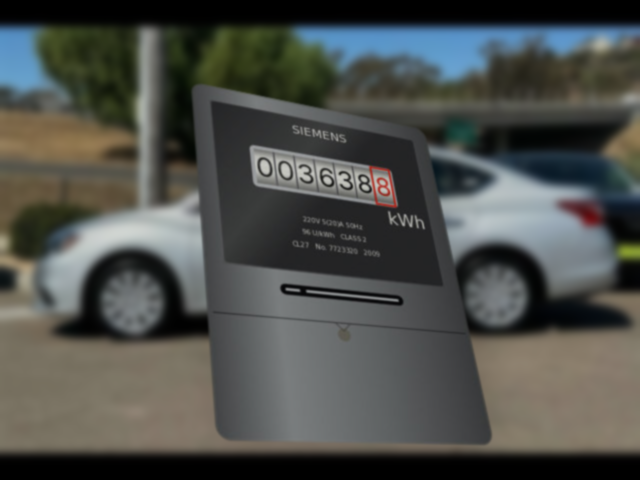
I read 3638.8,kWh
